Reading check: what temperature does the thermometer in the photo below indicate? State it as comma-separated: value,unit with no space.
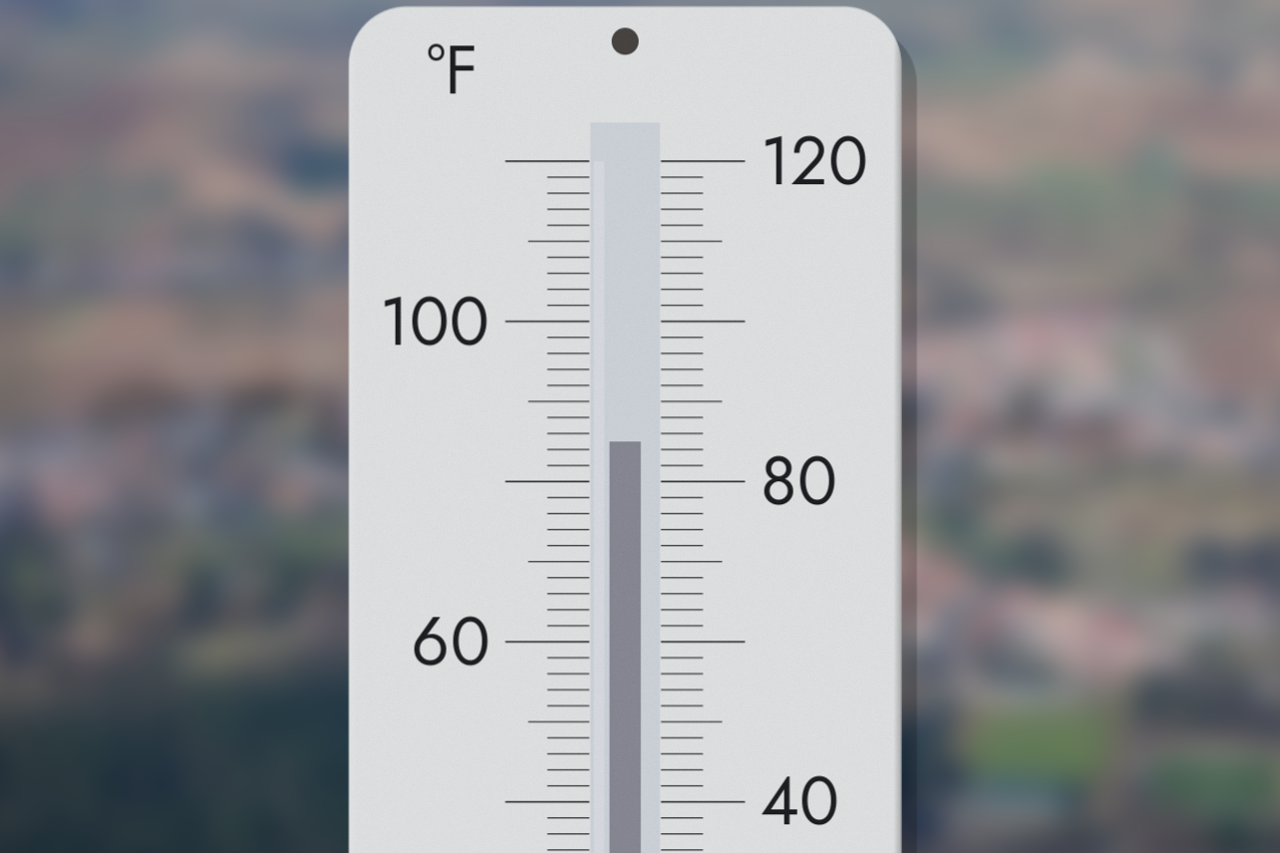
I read 85,°F
